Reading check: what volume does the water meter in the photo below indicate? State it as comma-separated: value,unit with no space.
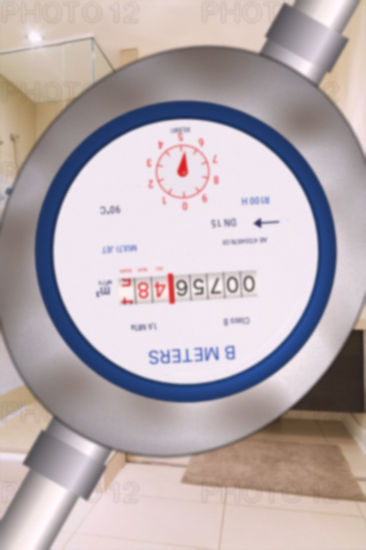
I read 756.4845,m³
